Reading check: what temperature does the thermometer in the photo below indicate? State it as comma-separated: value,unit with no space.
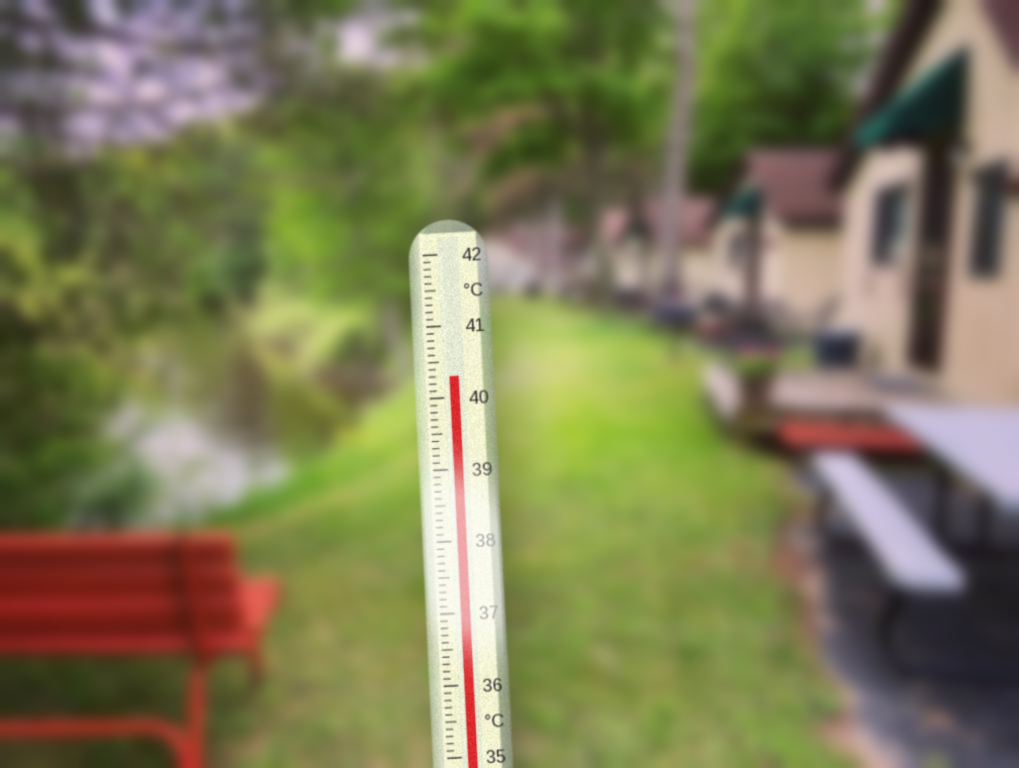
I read 40.3,°C
